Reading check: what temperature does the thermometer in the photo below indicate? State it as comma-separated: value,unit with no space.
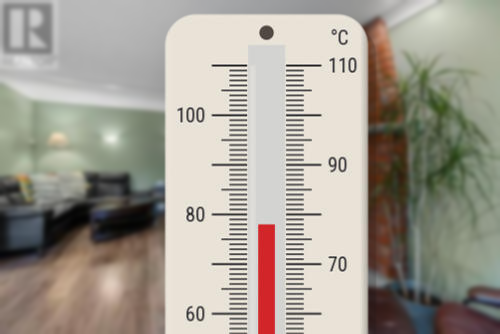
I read 78,°C
